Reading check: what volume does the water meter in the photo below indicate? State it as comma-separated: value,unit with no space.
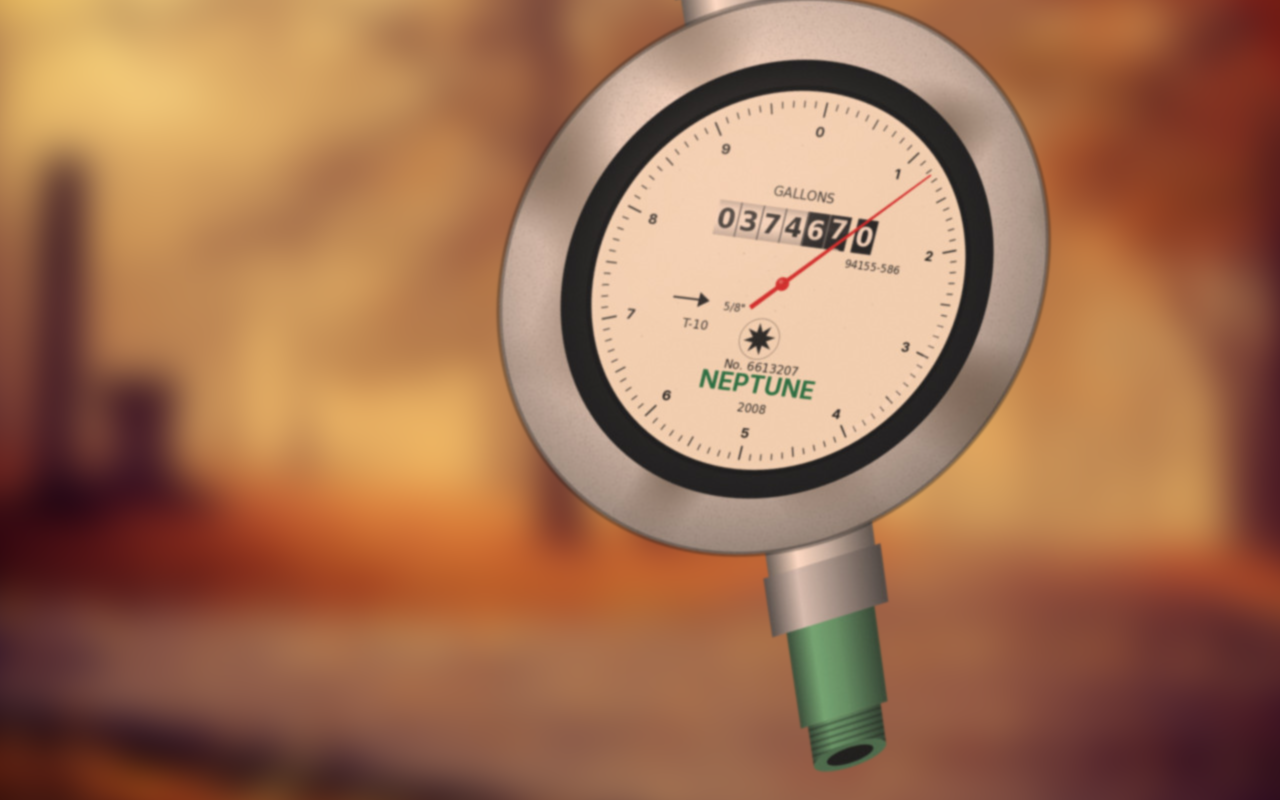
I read 374671.2,gal
